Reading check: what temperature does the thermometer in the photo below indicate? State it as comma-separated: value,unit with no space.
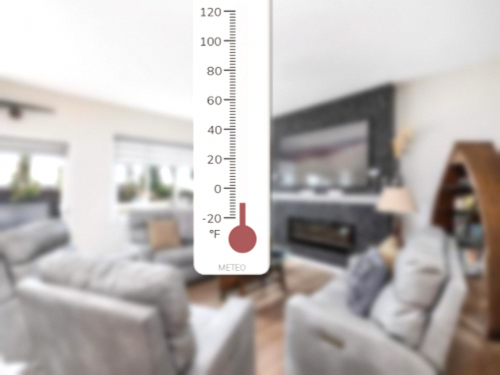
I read -10,°F
